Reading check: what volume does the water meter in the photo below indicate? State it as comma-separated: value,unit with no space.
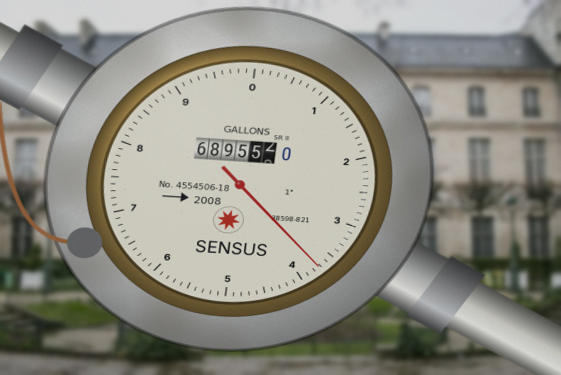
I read 6895523.7,gal
